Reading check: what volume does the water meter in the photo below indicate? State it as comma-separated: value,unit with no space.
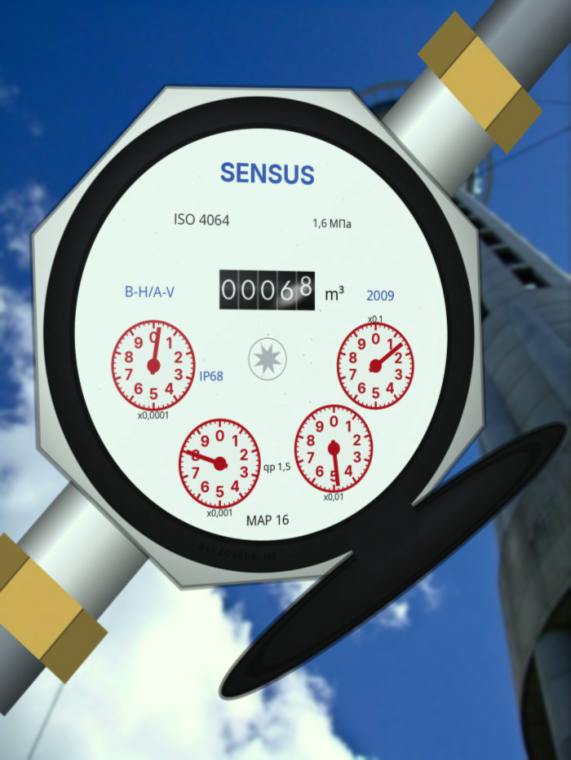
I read 68.1480,m³
